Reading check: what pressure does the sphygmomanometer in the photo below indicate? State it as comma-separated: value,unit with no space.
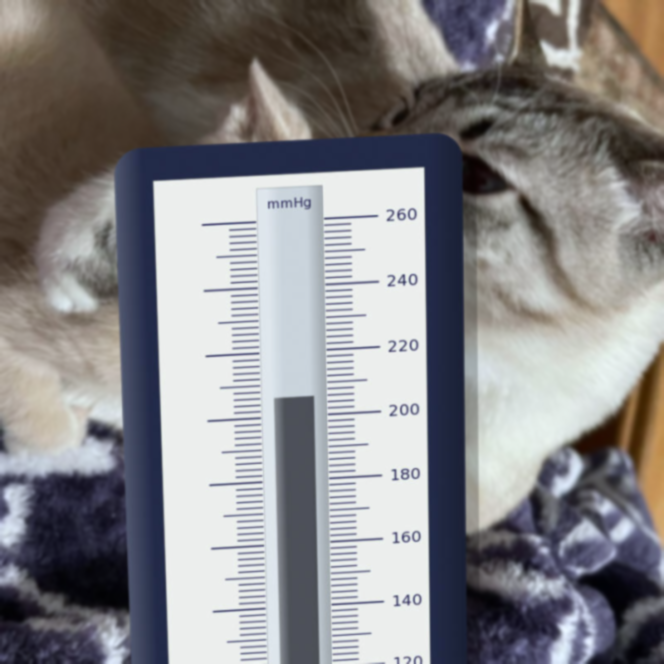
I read 206,mmHg
